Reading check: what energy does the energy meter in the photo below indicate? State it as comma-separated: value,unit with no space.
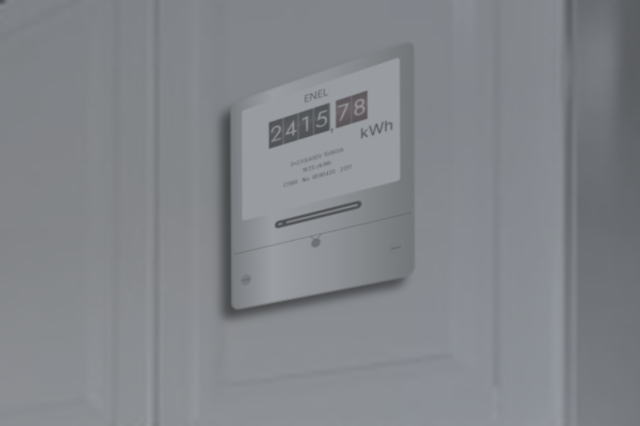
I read 2415.78,kWh
